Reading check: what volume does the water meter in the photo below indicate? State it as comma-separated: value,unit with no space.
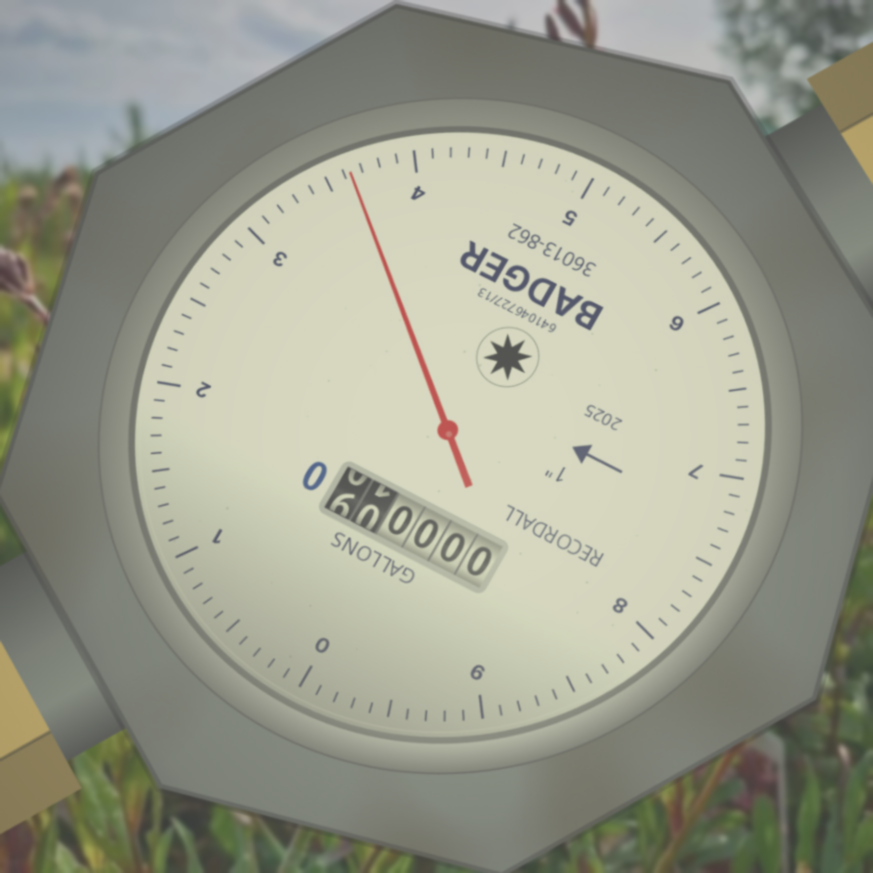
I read 93.6,gal
